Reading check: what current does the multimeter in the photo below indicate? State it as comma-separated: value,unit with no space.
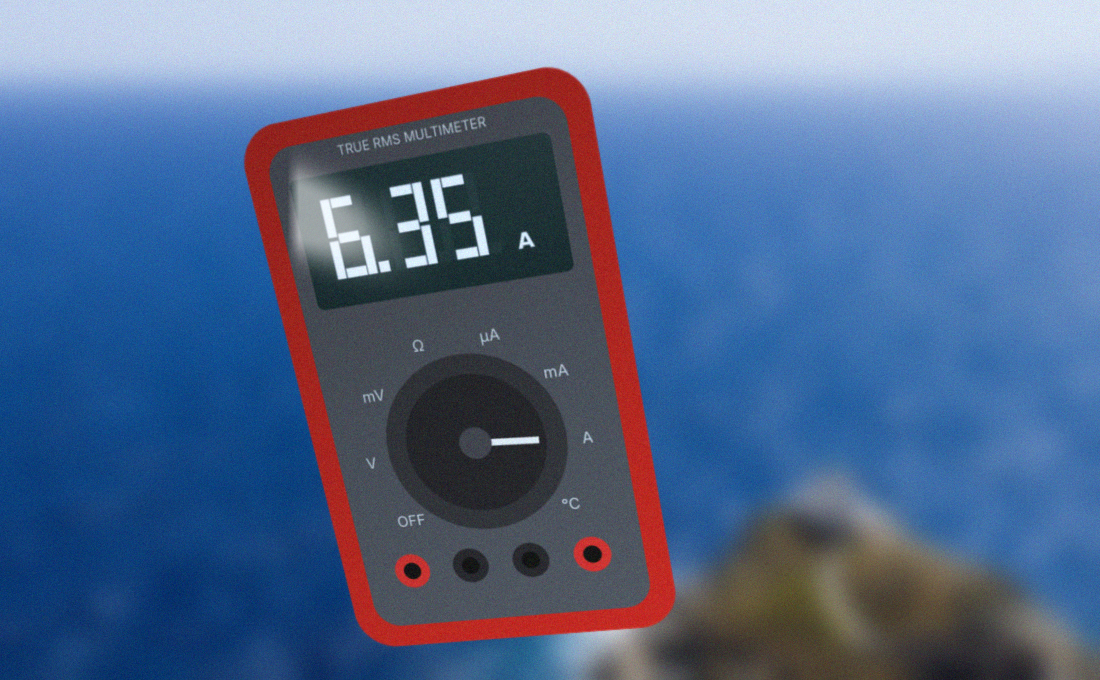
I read 6.35,A
